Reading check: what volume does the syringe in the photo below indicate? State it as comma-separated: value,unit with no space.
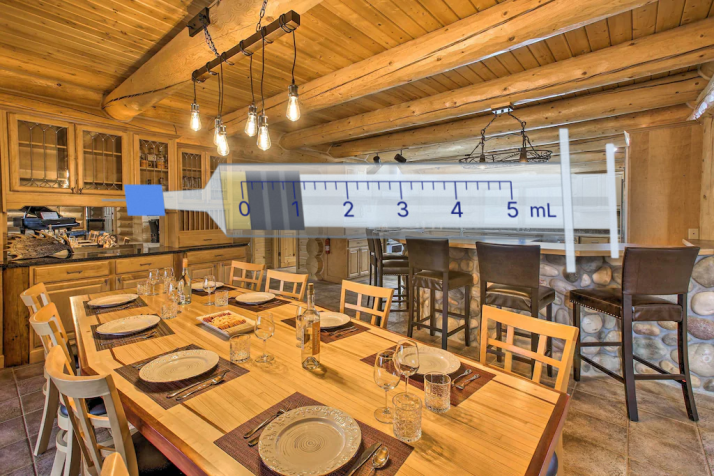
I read 0.1,mL
